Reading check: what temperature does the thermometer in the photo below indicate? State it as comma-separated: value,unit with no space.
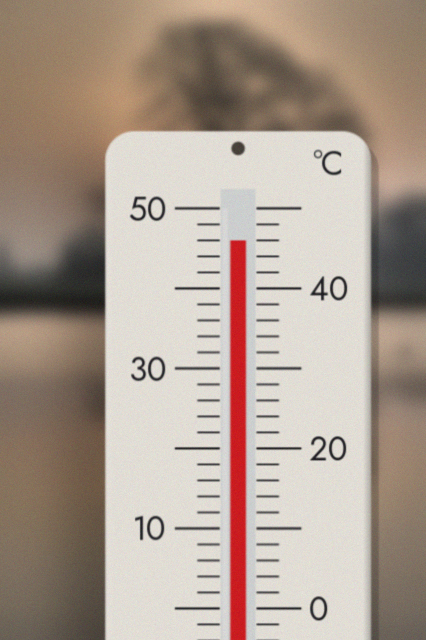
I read 46,°C
